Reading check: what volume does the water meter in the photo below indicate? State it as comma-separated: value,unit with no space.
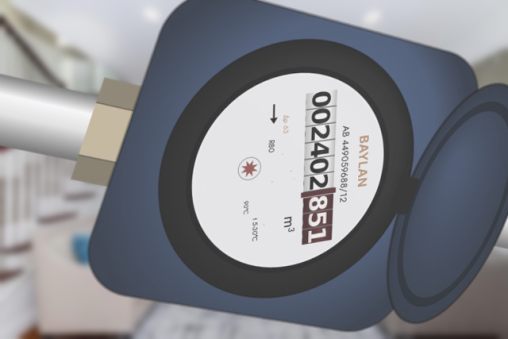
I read 2402.851,m³
